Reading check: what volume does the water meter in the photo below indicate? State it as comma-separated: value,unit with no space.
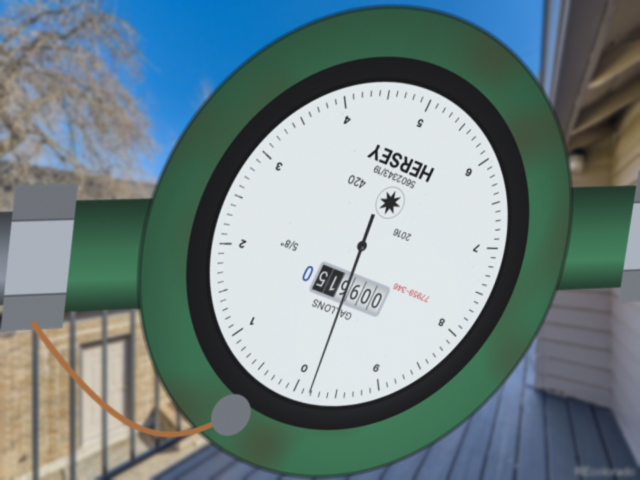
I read 96149.8,gal
